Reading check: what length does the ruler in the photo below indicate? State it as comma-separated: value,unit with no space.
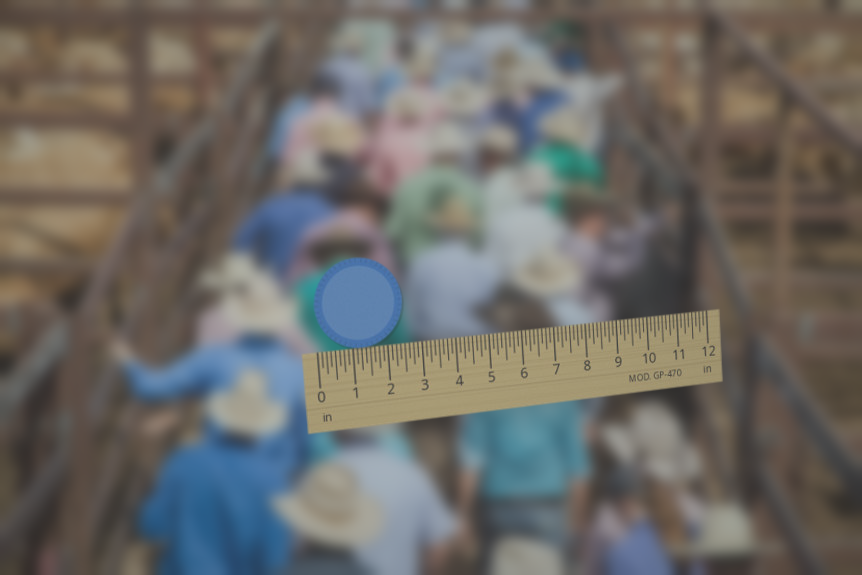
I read 2.5,in
